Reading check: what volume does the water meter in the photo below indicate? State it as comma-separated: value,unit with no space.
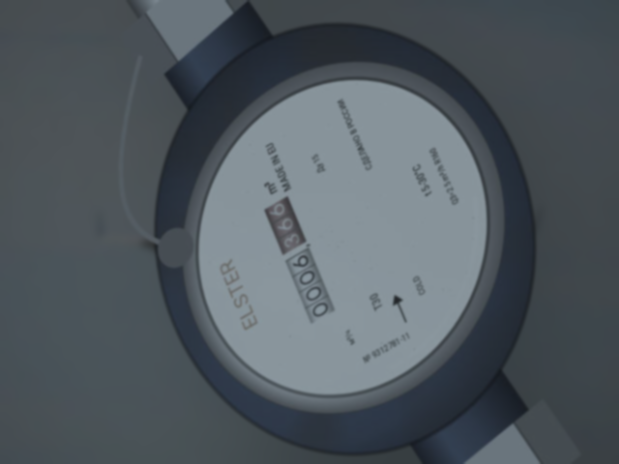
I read 6.366,m³
